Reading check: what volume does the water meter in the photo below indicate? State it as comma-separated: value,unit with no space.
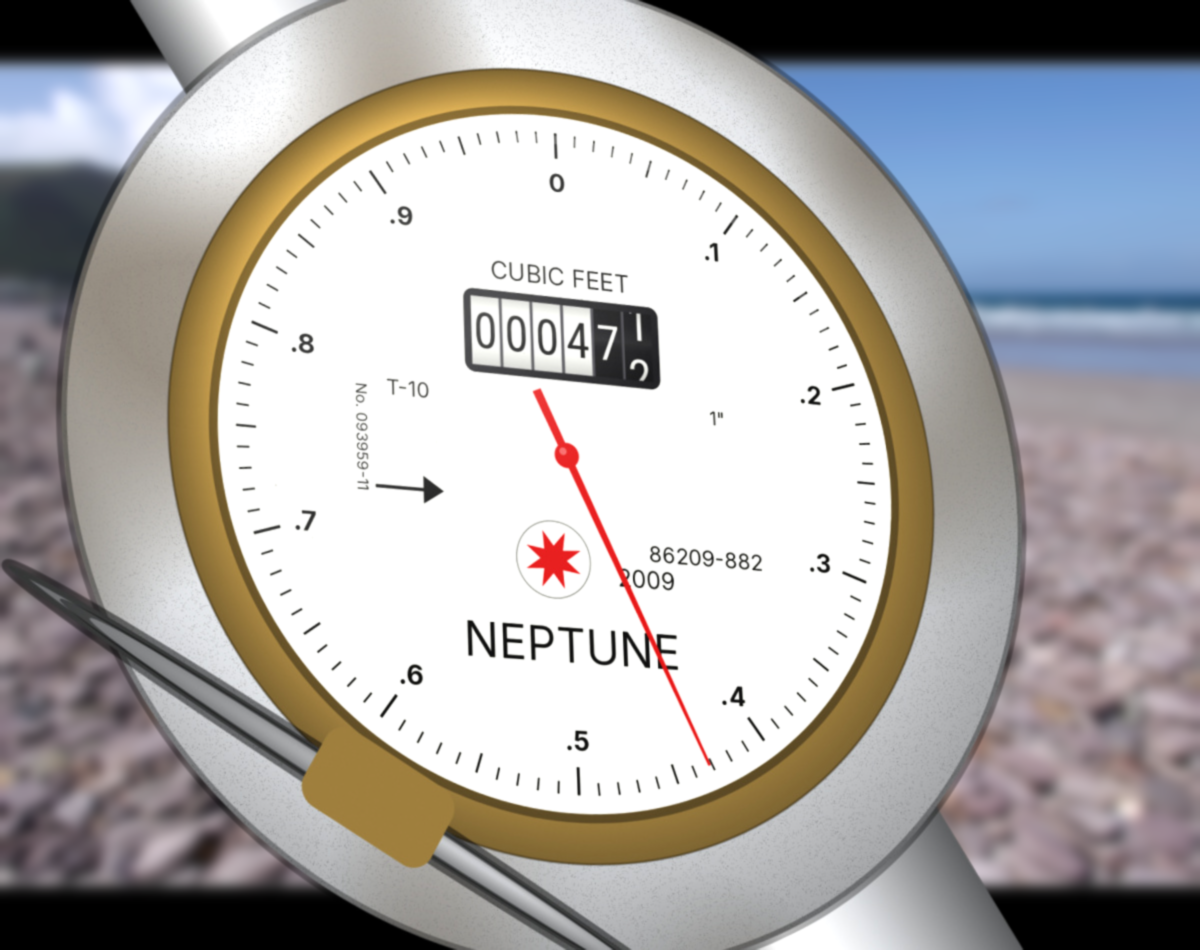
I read 471.43,ft³
